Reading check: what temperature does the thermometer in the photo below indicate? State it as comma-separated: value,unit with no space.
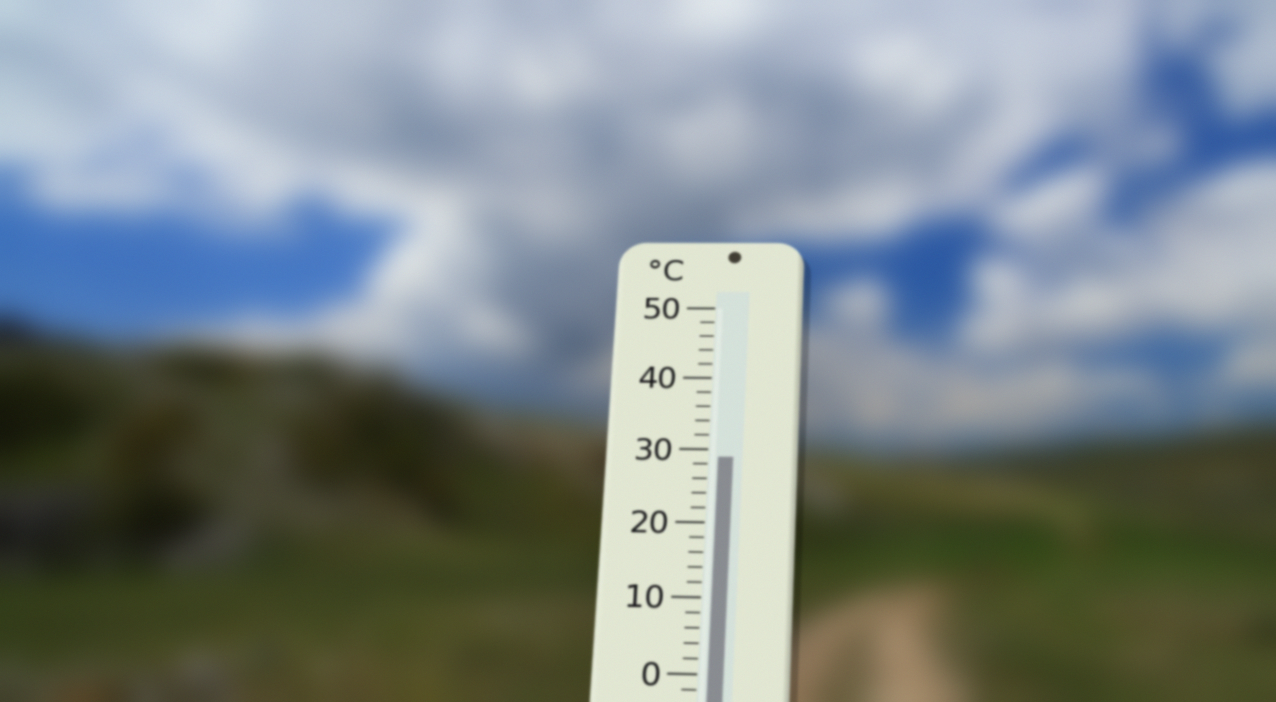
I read 29,°C
